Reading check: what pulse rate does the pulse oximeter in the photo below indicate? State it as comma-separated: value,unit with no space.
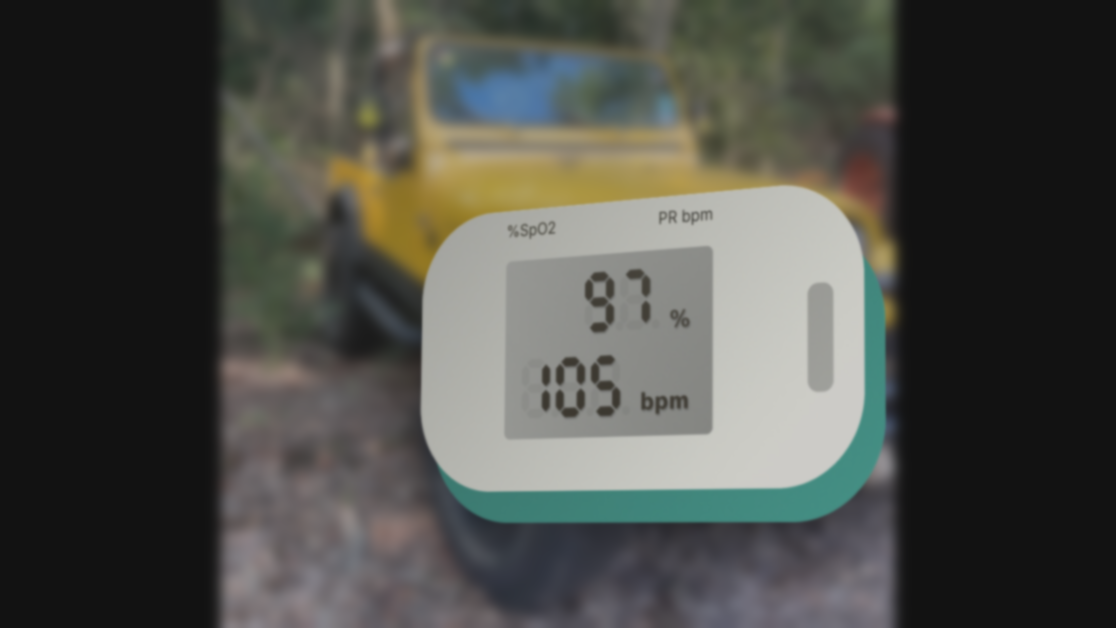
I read 105,bpm
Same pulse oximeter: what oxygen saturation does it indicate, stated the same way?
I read 97,%
